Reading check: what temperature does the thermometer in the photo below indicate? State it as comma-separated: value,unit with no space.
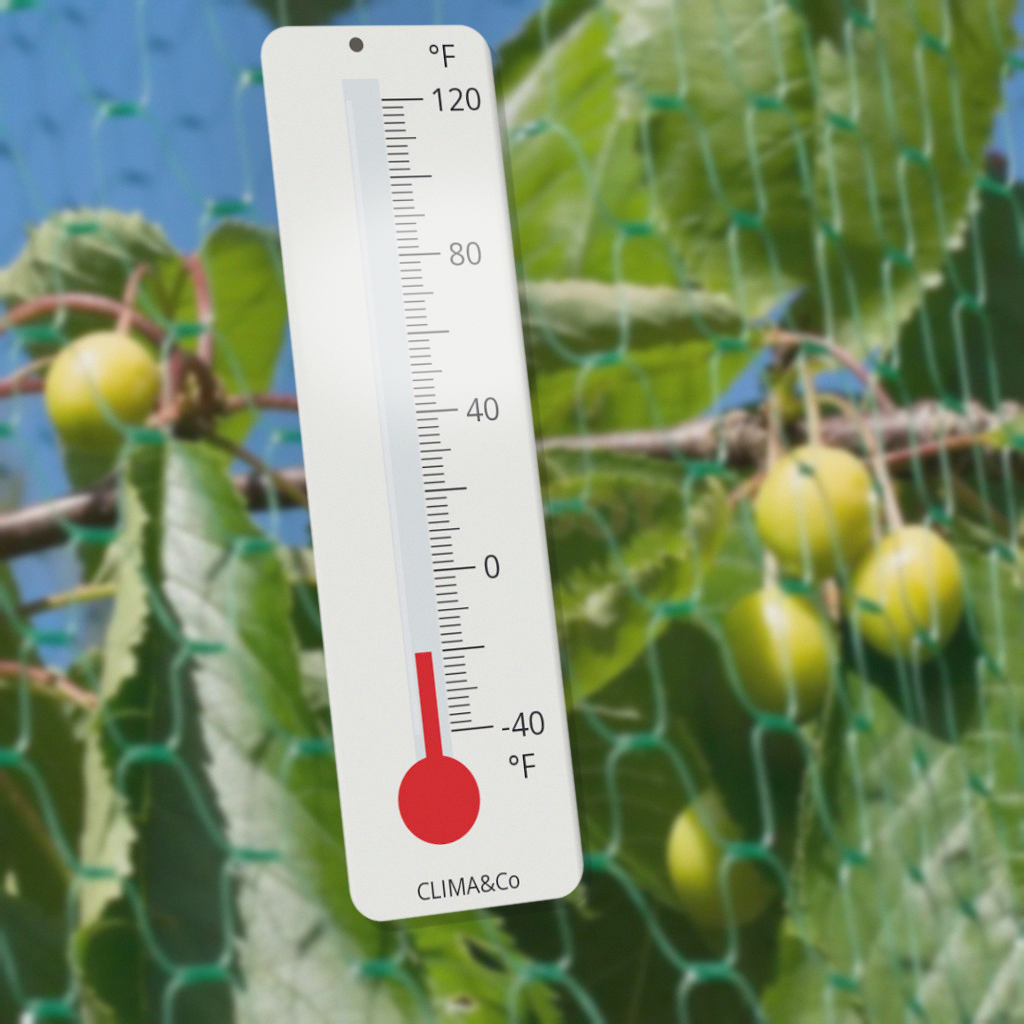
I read -20,°F
